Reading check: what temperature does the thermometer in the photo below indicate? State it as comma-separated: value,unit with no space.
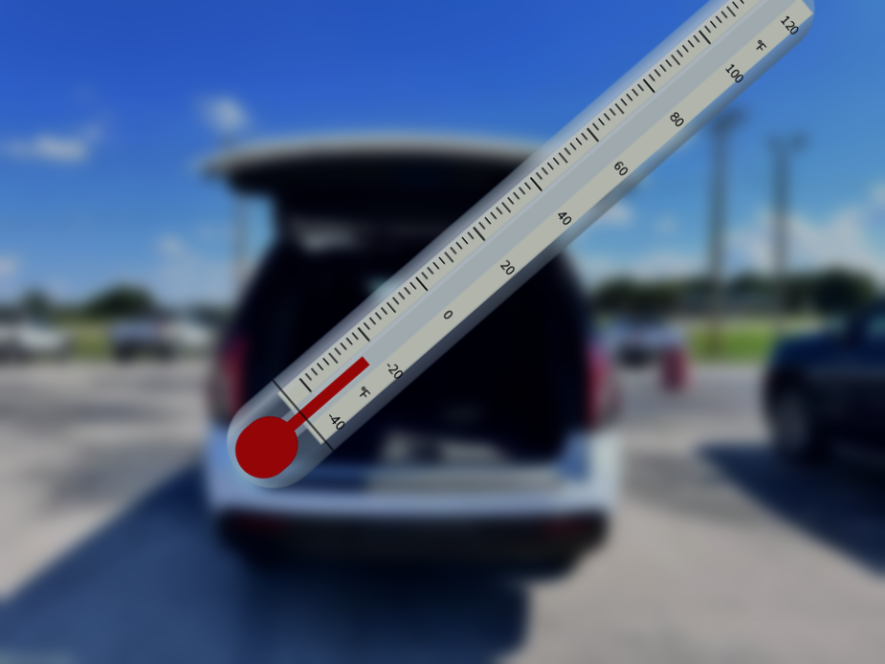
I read -24,°F
